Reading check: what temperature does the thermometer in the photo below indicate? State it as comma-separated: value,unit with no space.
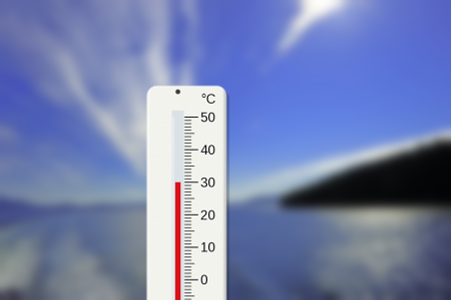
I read 30,°C
